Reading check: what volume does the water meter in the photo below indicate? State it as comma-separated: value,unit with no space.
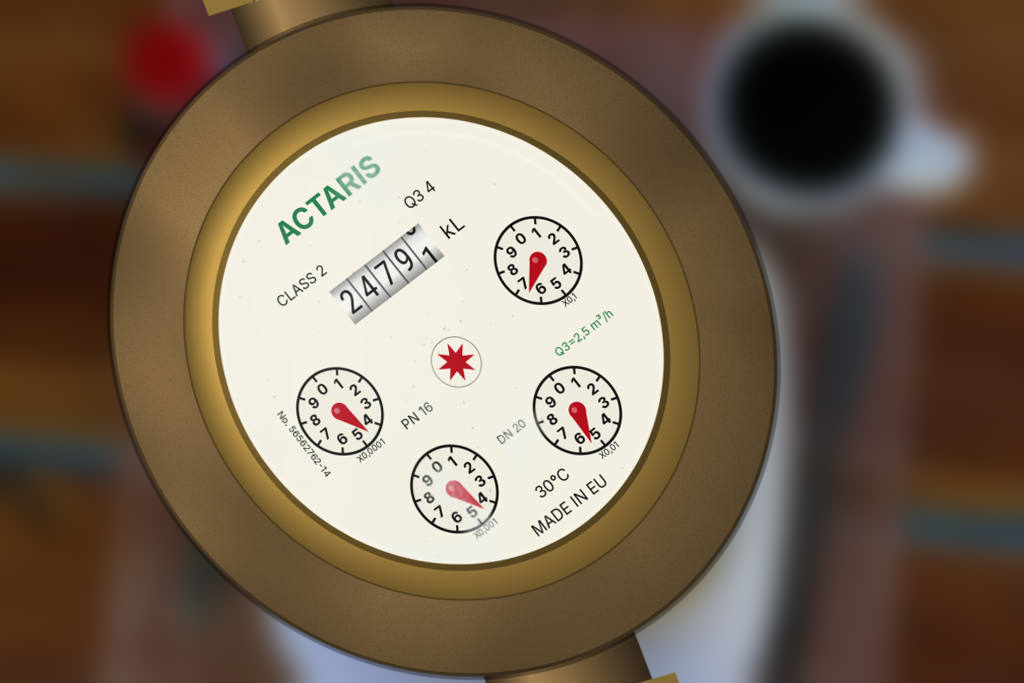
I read 24790.6544,kL
